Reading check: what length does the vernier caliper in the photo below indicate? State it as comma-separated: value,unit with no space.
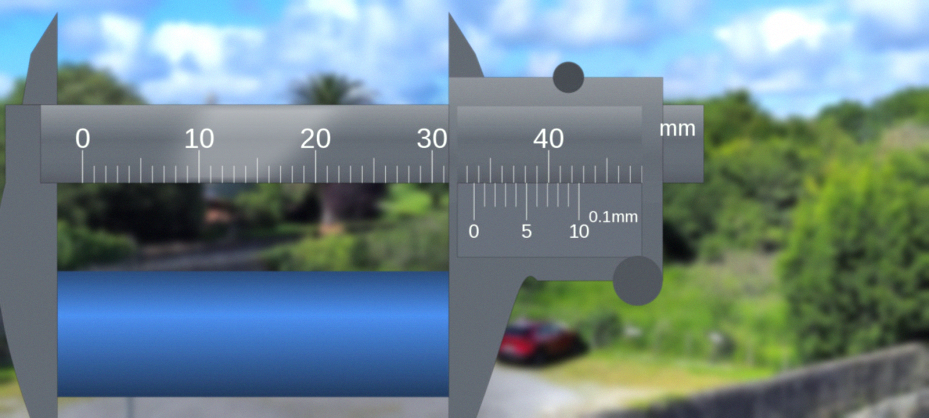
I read 33.6,mm
